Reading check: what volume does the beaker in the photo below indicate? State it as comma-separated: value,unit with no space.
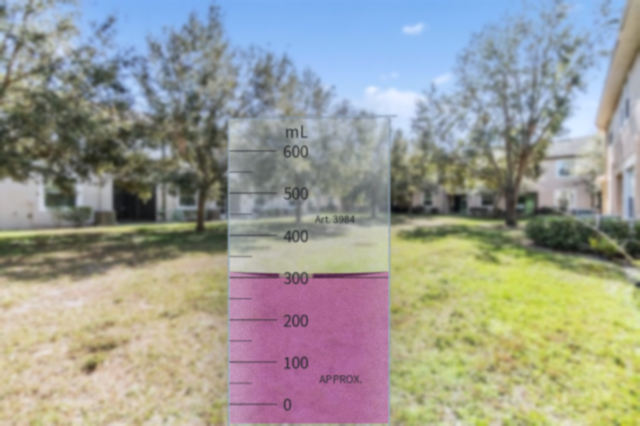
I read 300,mL
